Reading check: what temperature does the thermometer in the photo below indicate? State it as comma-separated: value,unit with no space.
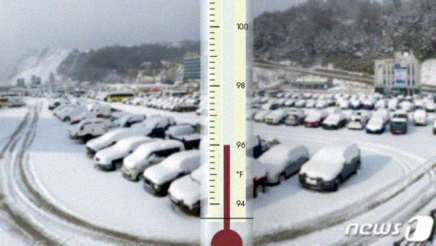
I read 96,°F
